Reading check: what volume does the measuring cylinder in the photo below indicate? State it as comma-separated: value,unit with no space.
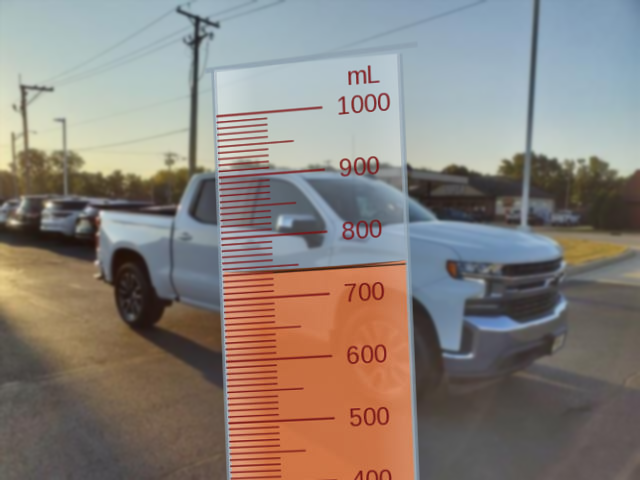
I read 740,mL
